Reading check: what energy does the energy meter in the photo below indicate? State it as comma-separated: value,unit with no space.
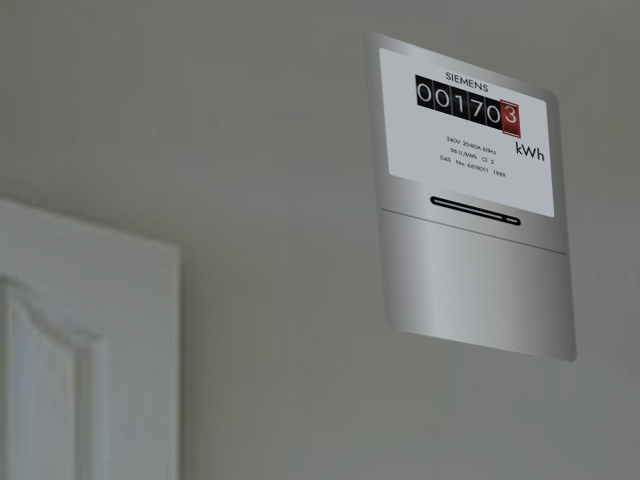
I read 170.3,kWh
